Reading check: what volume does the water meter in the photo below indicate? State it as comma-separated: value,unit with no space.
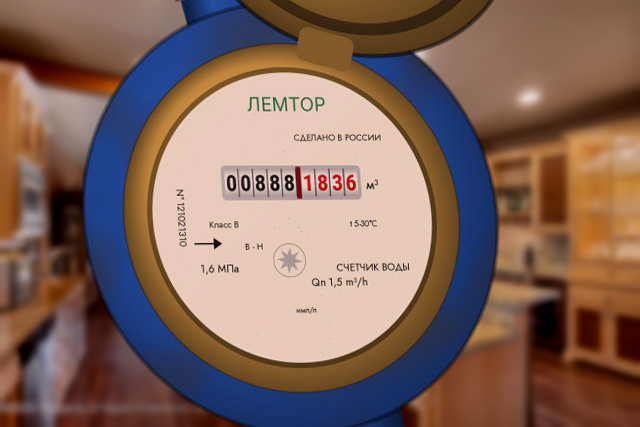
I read 888.1836,m³
